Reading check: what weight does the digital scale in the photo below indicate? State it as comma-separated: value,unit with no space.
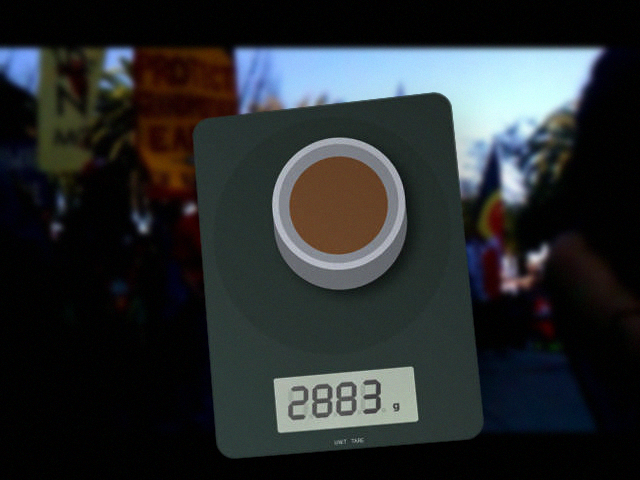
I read 2883,g
